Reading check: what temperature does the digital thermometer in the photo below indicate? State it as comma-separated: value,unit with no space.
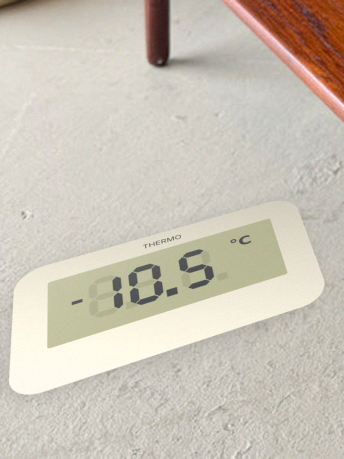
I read -10.5,°C
